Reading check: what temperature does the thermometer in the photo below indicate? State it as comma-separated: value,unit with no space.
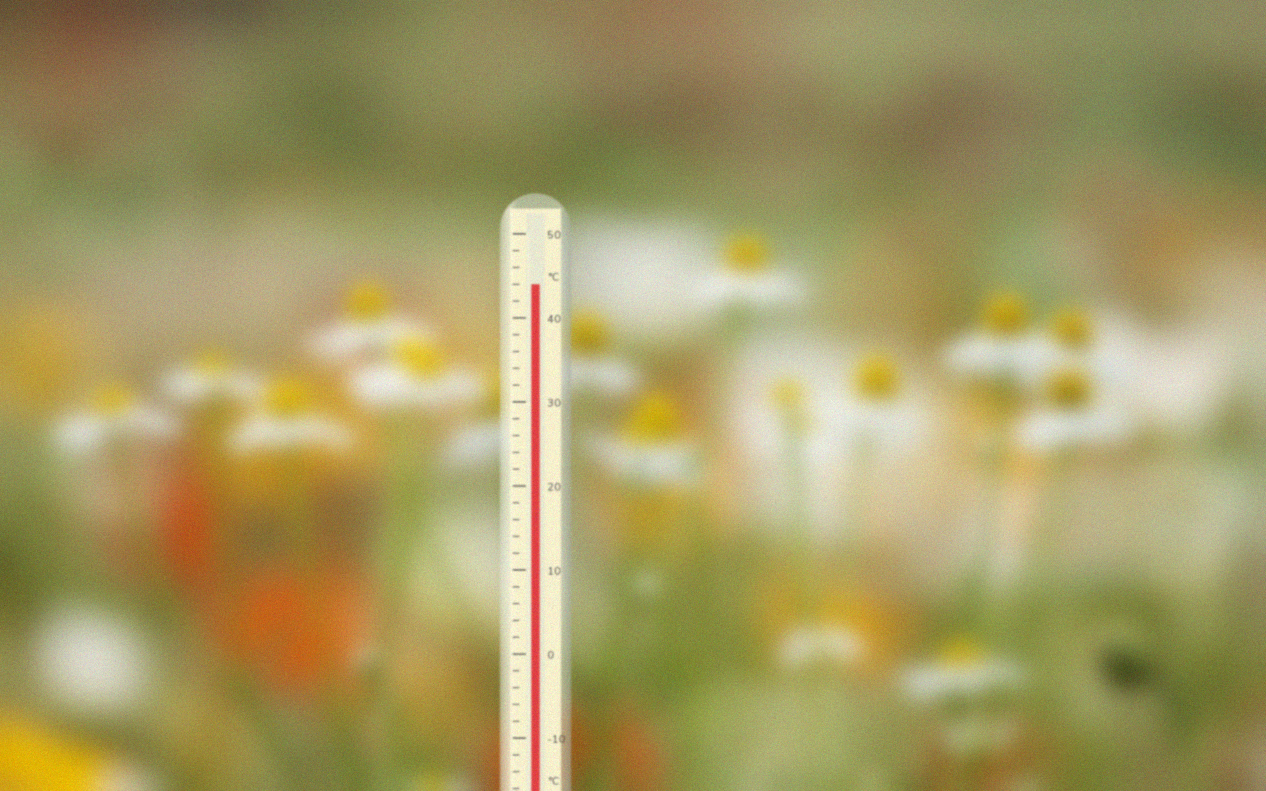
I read 44,°C
